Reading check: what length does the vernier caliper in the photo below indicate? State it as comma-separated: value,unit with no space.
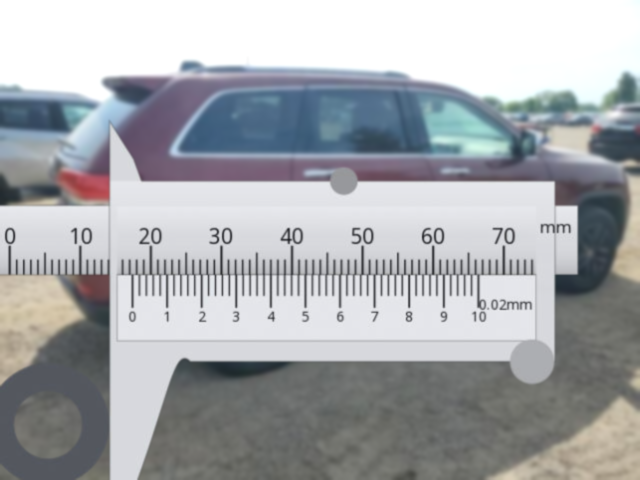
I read 17.4,mm
